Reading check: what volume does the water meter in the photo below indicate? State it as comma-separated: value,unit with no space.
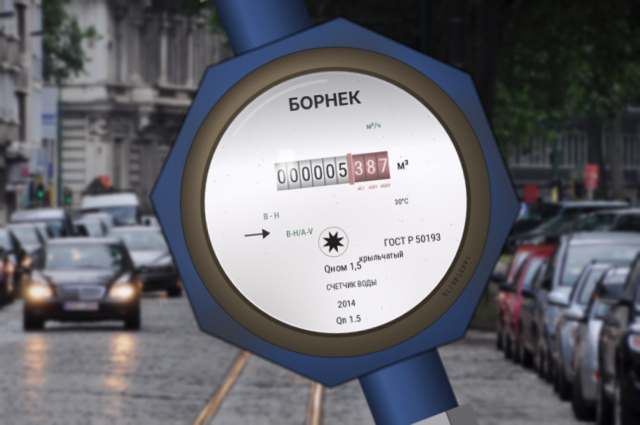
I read 5.387,m³
